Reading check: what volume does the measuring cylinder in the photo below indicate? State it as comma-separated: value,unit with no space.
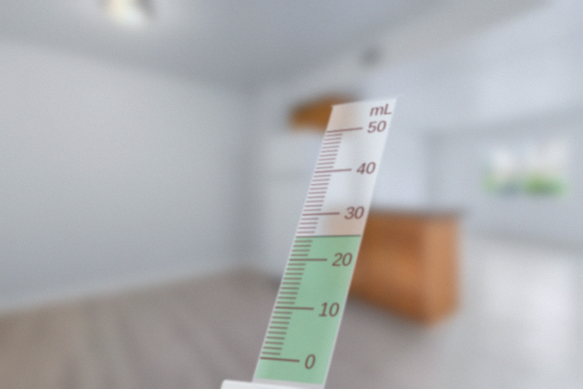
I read 25,mL
